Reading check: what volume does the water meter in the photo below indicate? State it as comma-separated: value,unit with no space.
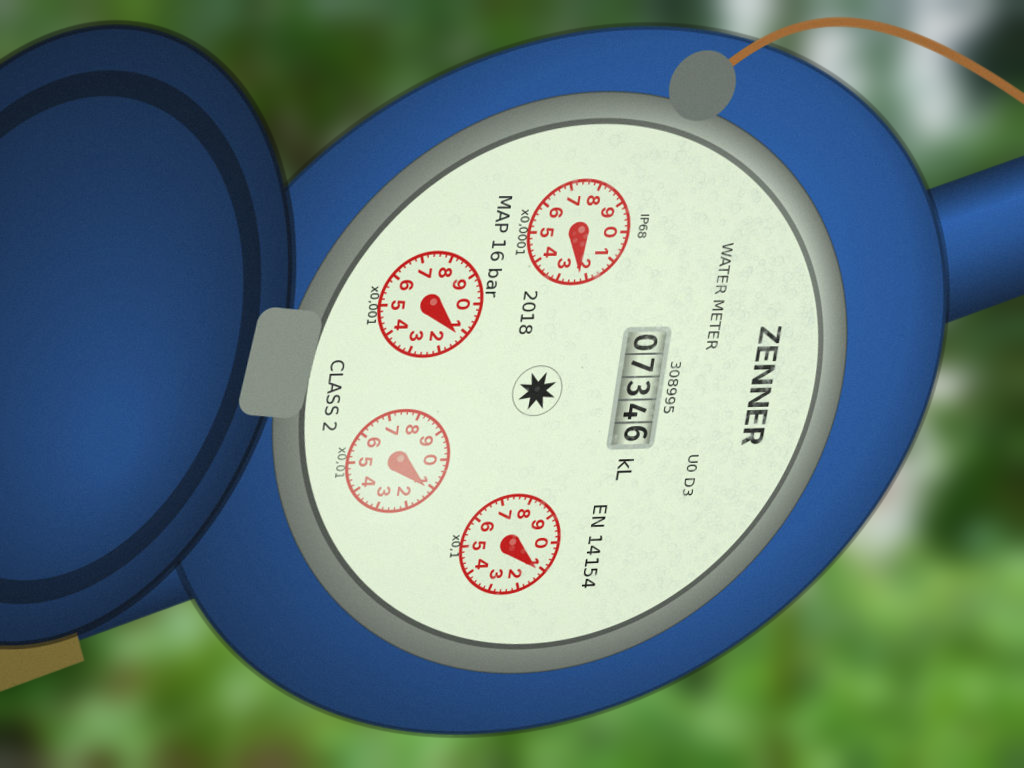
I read 7346.1112,kL
